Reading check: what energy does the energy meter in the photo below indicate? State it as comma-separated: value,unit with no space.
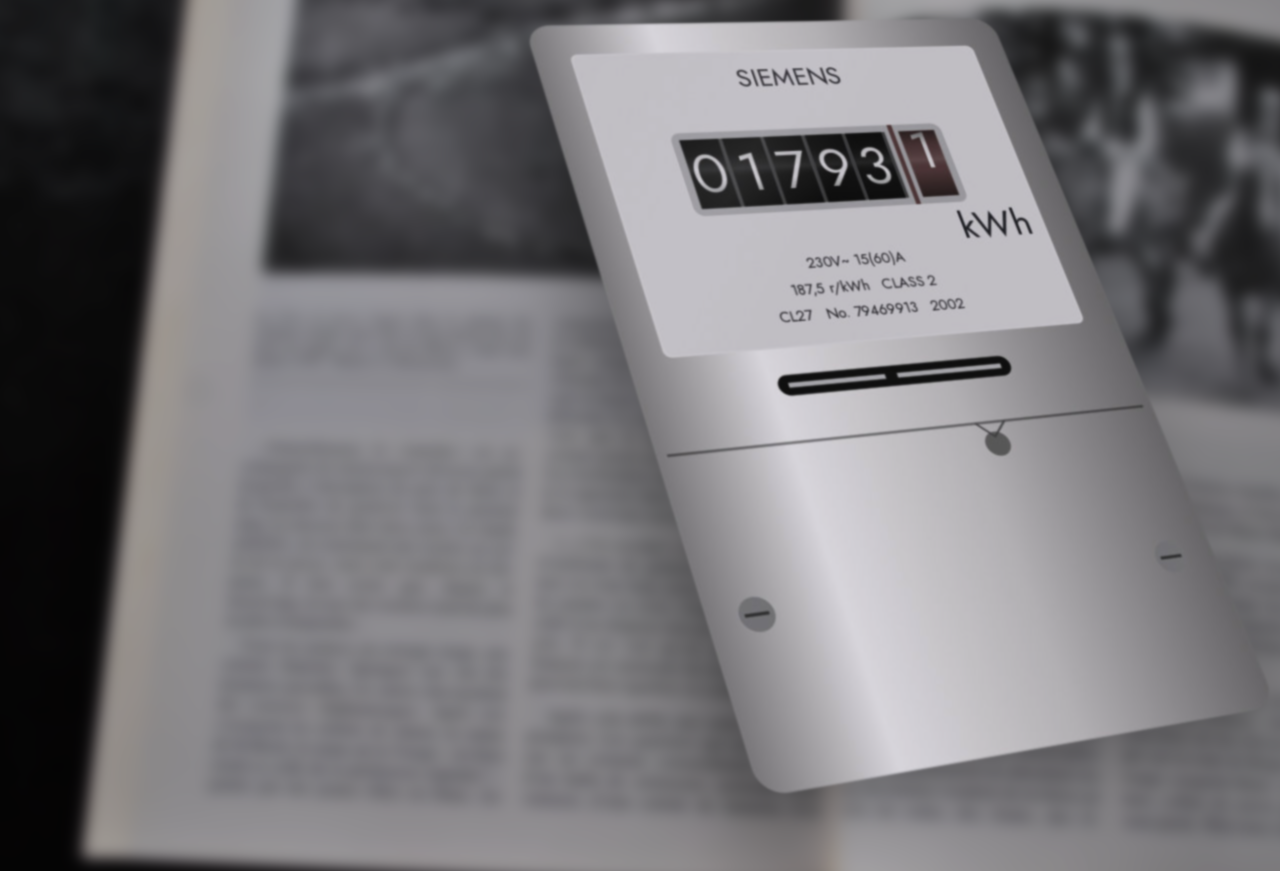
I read 1793.1,kWh
